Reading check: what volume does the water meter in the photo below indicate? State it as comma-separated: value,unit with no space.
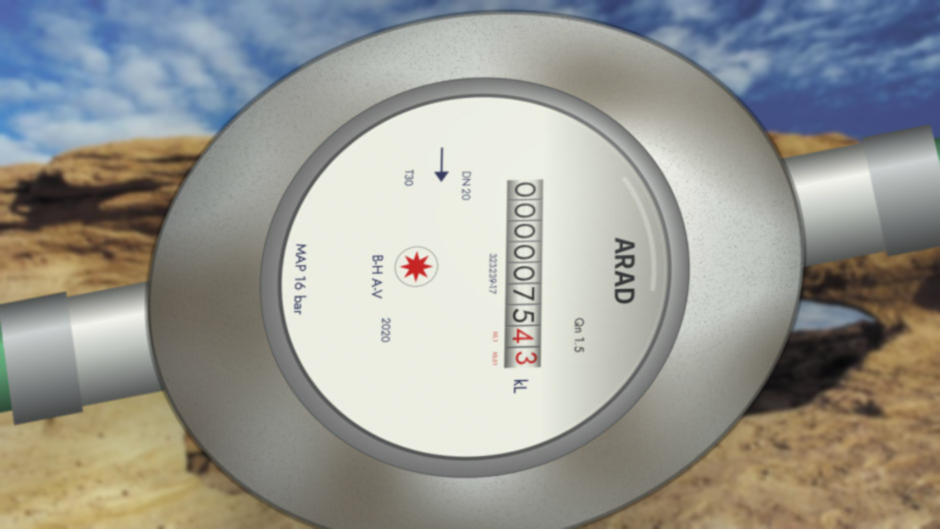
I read 75.43,kL
